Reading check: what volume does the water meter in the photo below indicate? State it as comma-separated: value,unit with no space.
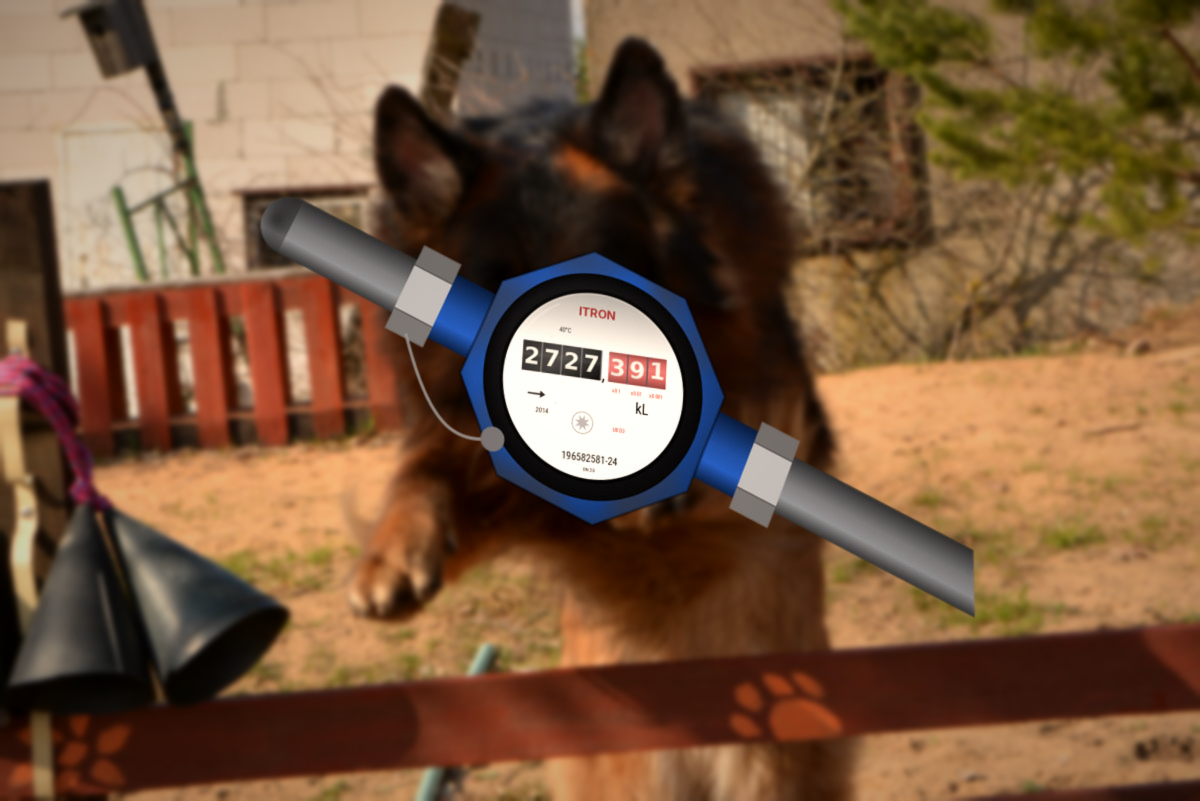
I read 2727.391,kL
